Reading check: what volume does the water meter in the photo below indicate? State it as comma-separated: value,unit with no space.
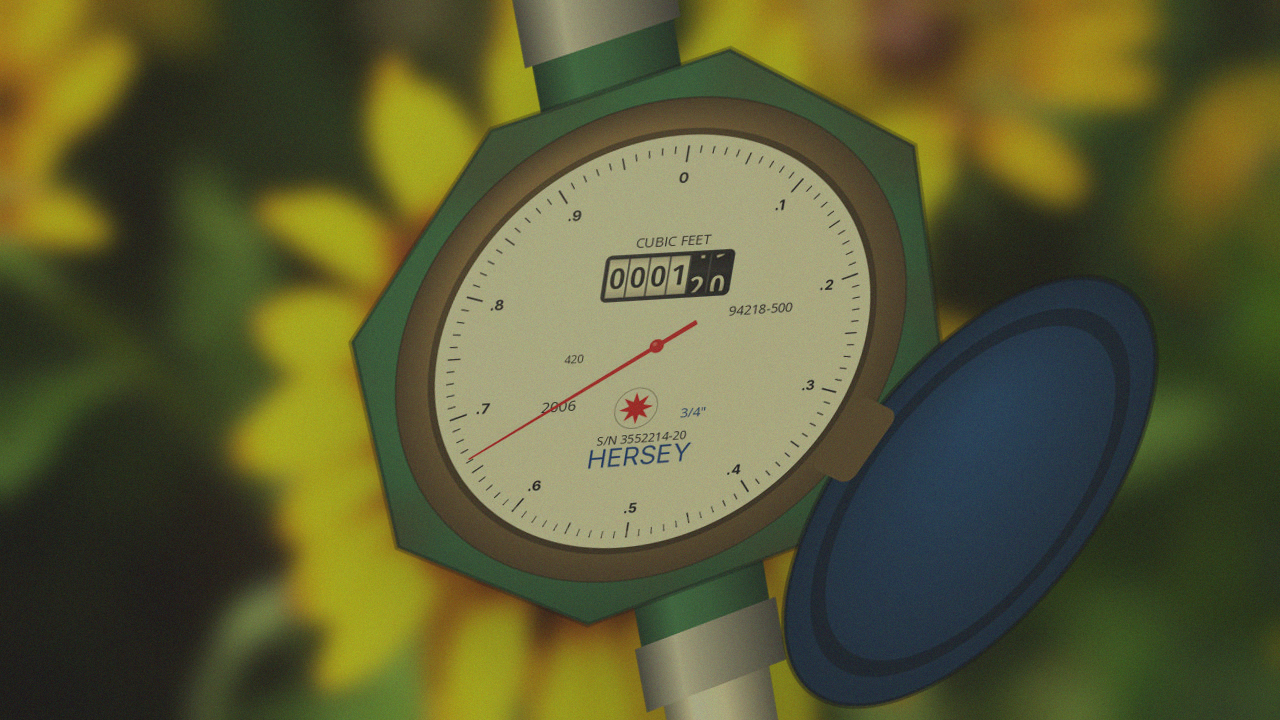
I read 119.66,ft³
